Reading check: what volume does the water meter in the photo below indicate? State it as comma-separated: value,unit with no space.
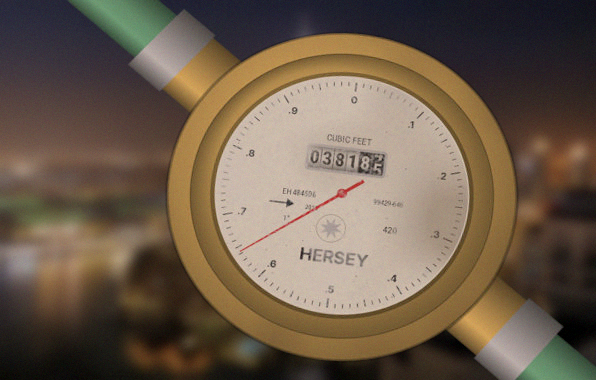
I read 38184.64,ft³
